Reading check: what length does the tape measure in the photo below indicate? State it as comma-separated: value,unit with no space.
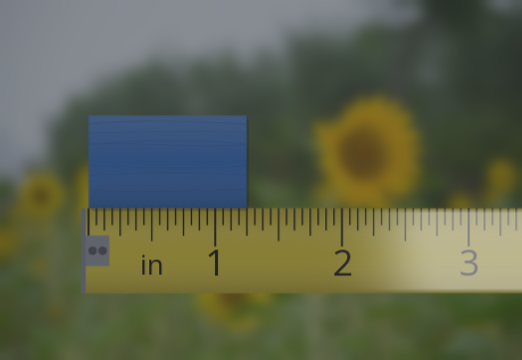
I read 1.25,in
